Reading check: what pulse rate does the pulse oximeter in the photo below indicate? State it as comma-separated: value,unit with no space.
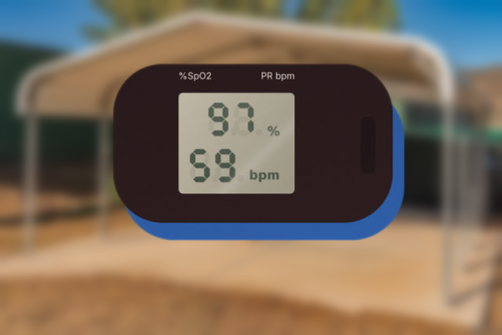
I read 59,bpm
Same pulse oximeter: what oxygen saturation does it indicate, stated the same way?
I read 97,%
